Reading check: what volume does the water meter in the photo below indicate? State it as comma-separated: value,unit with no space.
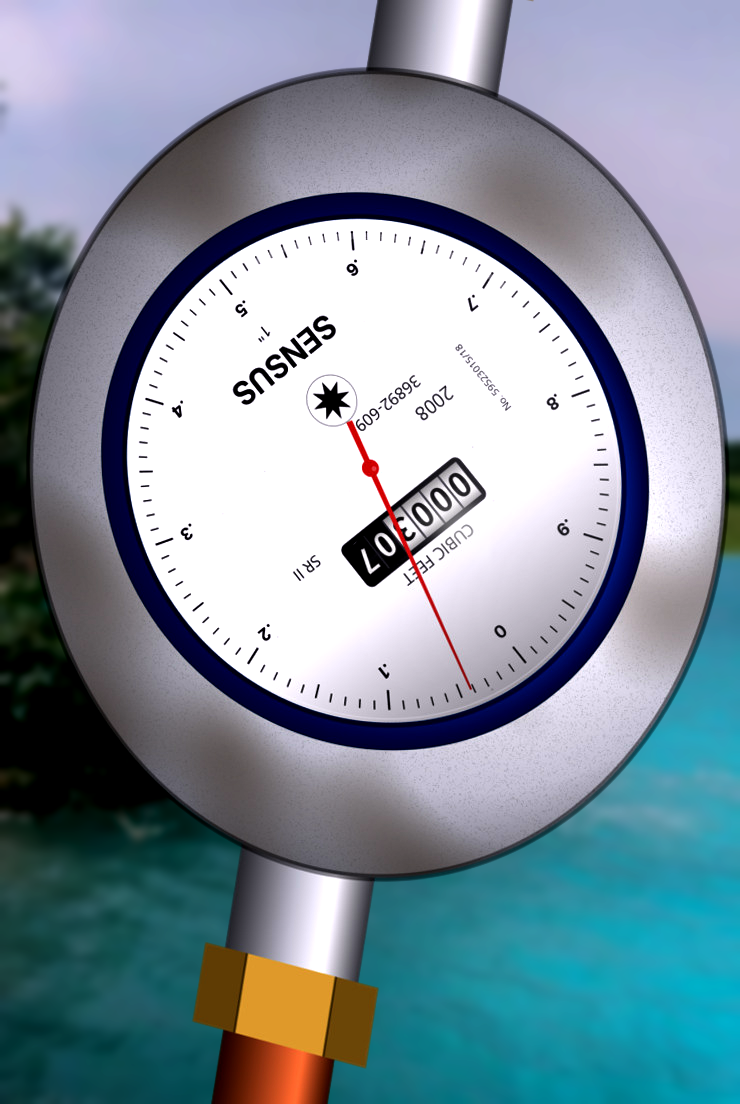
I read 307.04,ft³
